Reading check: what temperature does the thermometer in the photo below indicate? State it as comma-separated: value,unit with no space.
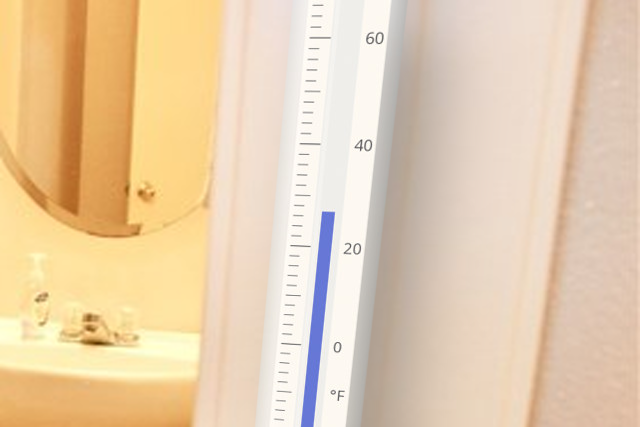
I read 27,°F
